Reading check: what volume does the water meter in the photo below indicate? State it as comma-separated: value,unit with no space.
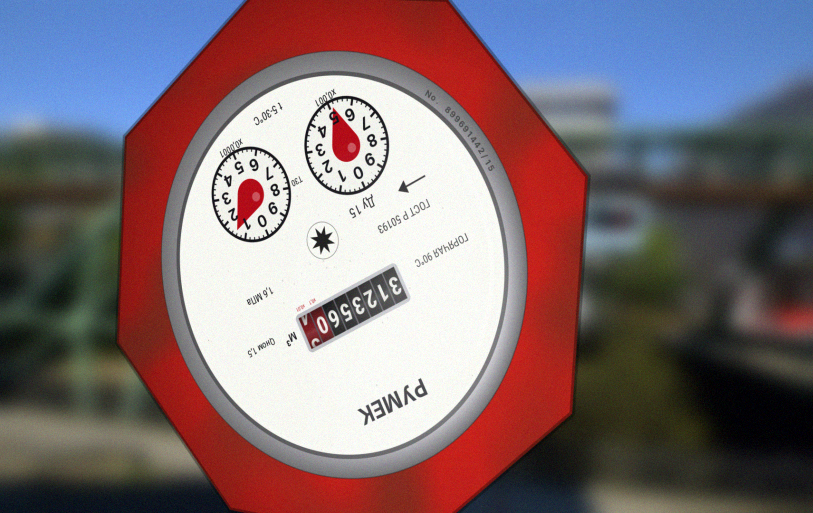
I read 312356.0351,m³
